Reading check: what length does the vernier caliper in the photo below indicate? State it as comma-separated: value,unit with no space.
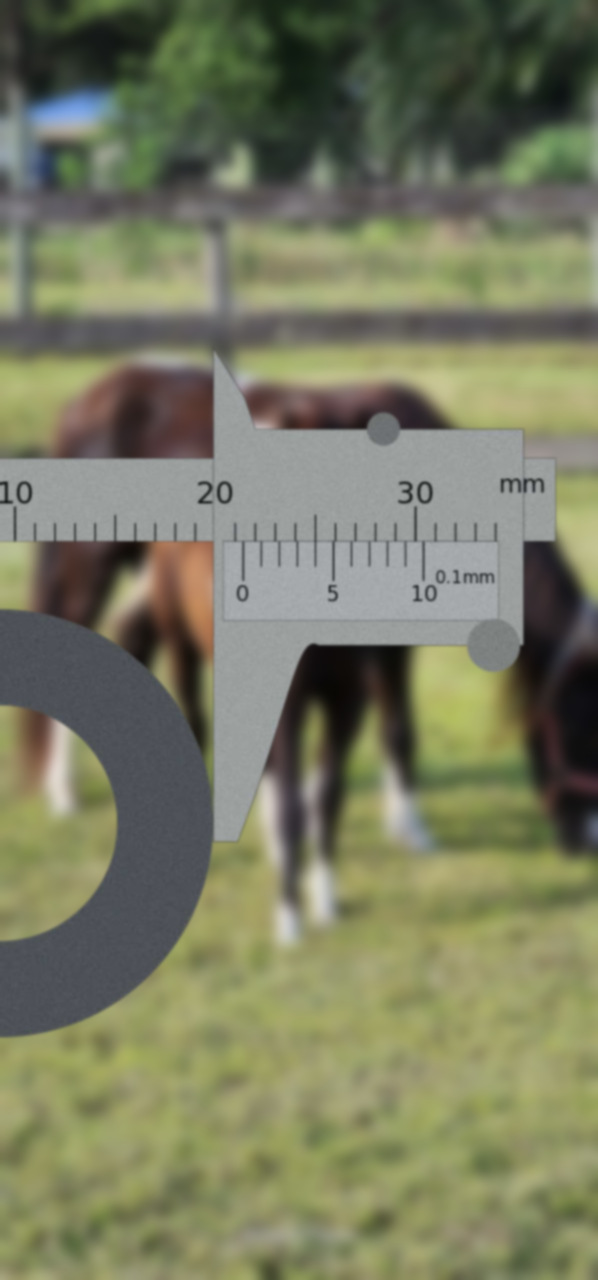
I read 21.4,mm
